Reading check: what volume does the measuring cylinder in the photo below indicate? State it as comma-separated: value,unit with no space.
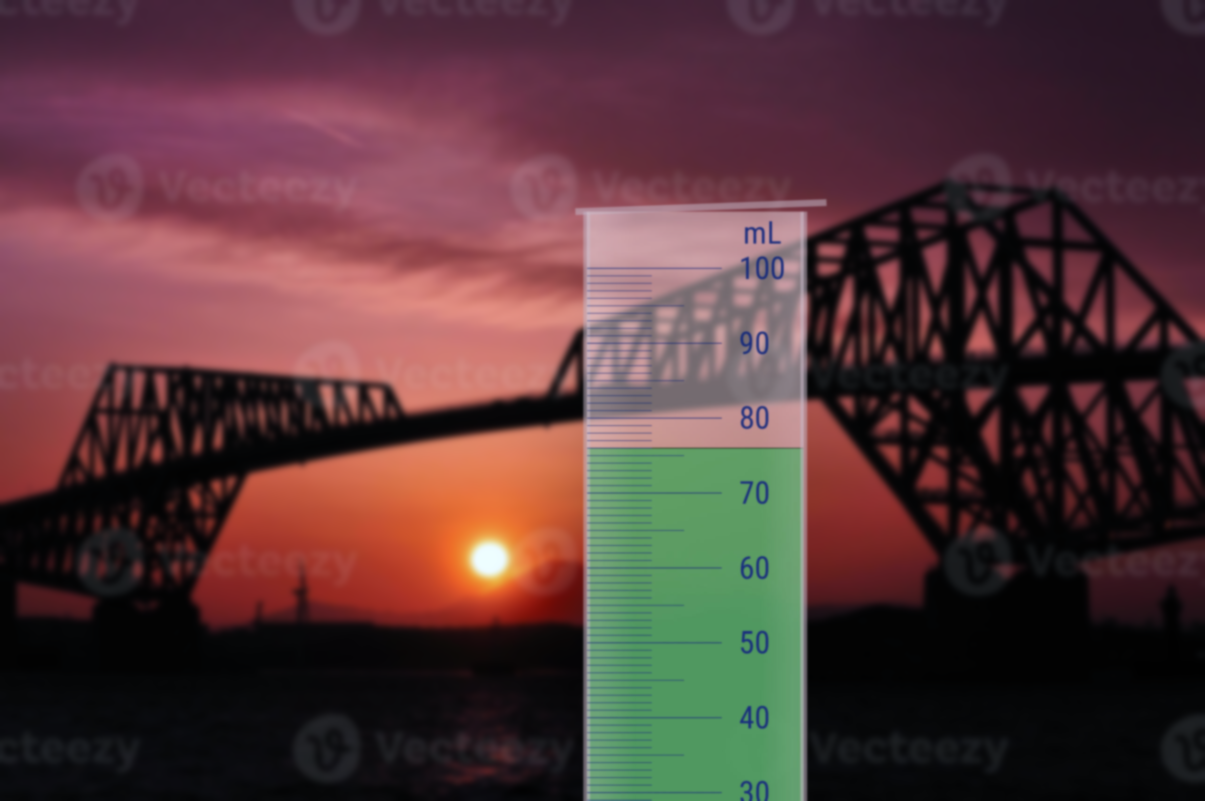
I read 76,mL
